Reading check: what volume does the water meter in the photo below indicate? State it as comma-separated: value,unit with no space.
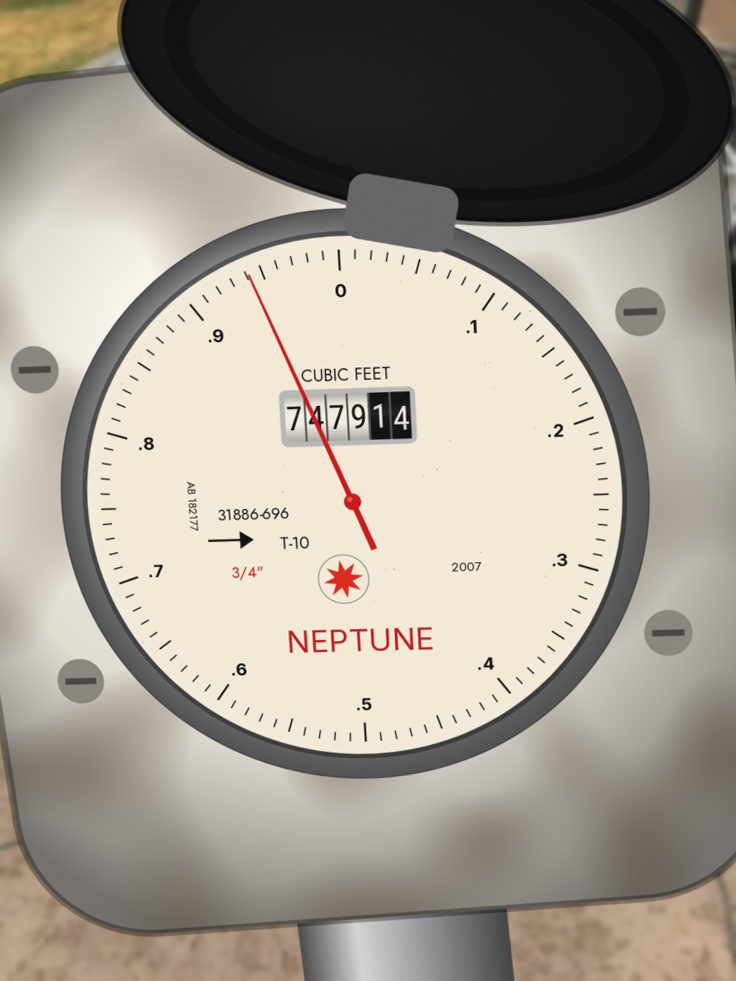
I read 747913.94,ft³
